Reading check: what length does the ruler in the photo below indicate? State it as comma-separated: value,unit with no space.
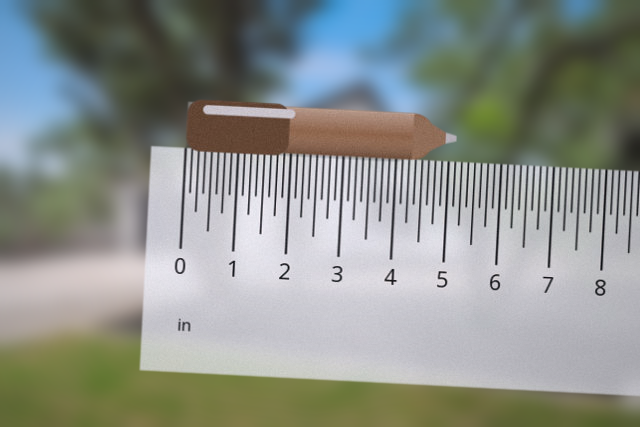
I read 5.125,in
